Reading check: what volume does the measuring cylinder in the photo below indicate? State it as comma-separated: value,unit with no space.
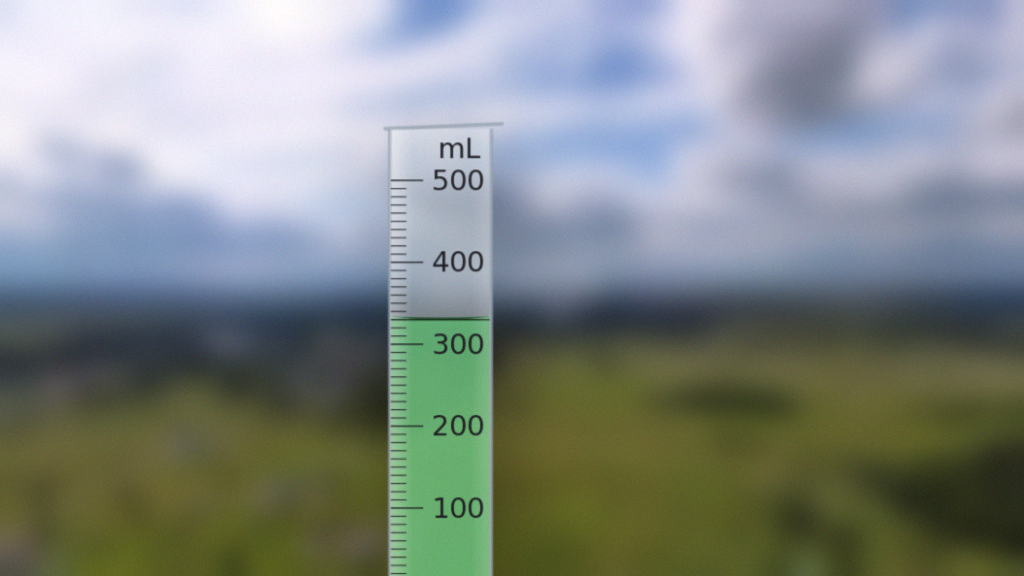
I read 330,mL
